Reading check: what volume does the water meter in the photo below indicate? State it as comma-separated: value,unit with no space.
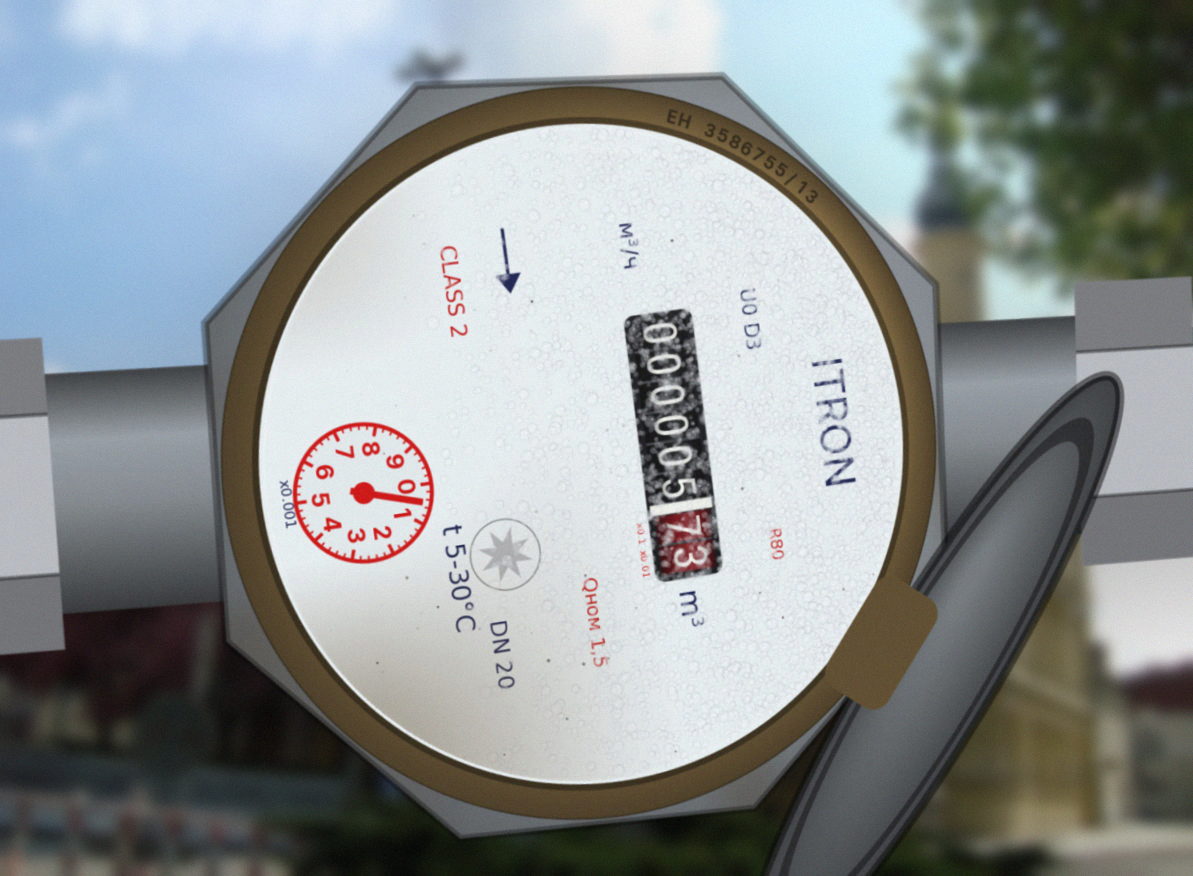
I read 5.730,m³
